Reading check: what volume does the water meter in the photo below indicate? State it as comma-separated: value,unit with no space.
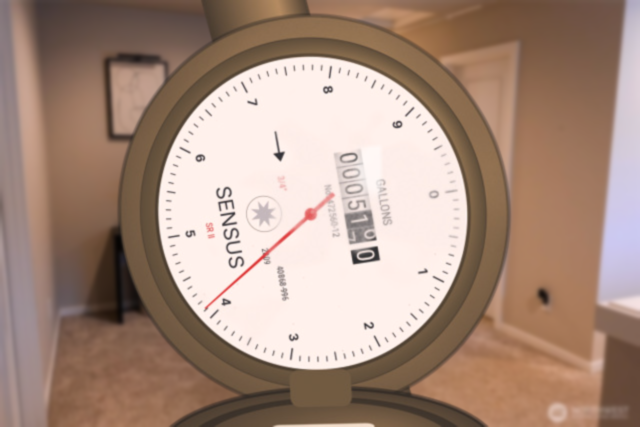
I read 5164.1,gal
